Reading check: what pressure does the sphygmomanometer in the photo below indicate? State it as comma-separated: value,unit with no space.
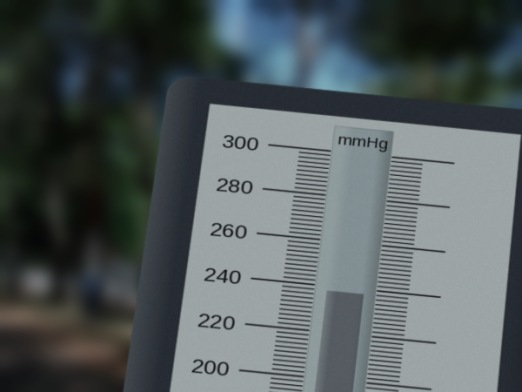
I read 238,mmHg
